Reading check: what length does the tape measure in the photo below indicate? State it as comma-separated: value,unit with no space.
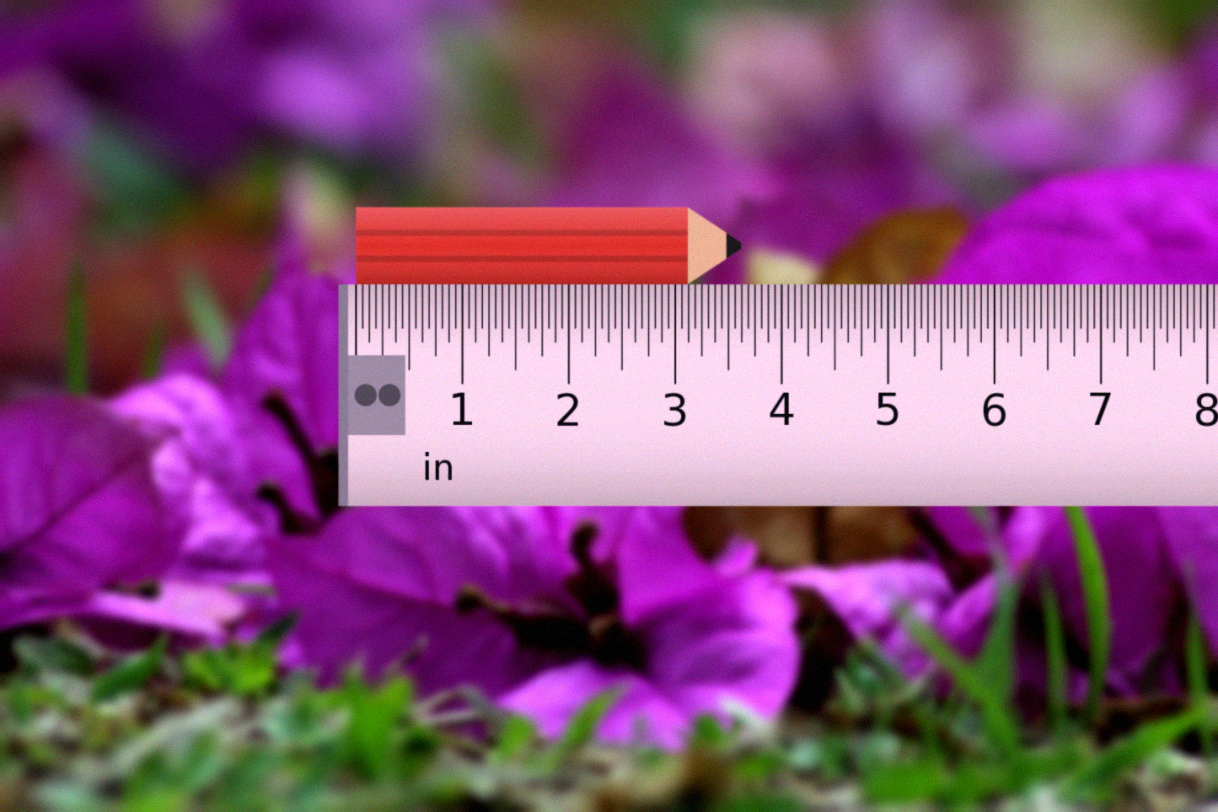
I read 3.625,in
